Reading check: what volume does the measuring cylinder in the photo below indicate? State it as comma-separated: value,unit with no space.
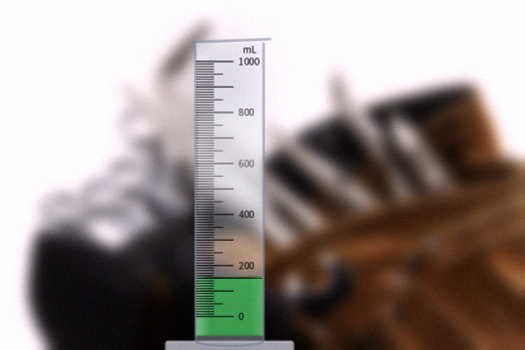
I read 150,mL
